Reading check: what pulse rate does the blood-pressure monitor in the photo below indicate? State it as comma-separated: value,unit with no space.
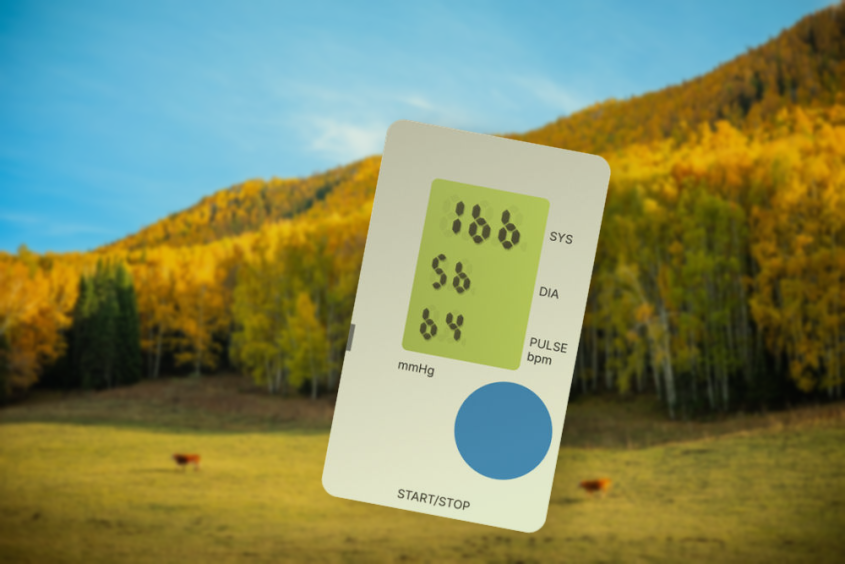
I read 64,bpm
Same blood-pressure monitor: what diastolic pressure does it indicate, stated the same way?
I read 56,mmHg
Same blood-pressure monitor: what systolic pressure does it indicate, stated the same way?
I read 166,mmHg
